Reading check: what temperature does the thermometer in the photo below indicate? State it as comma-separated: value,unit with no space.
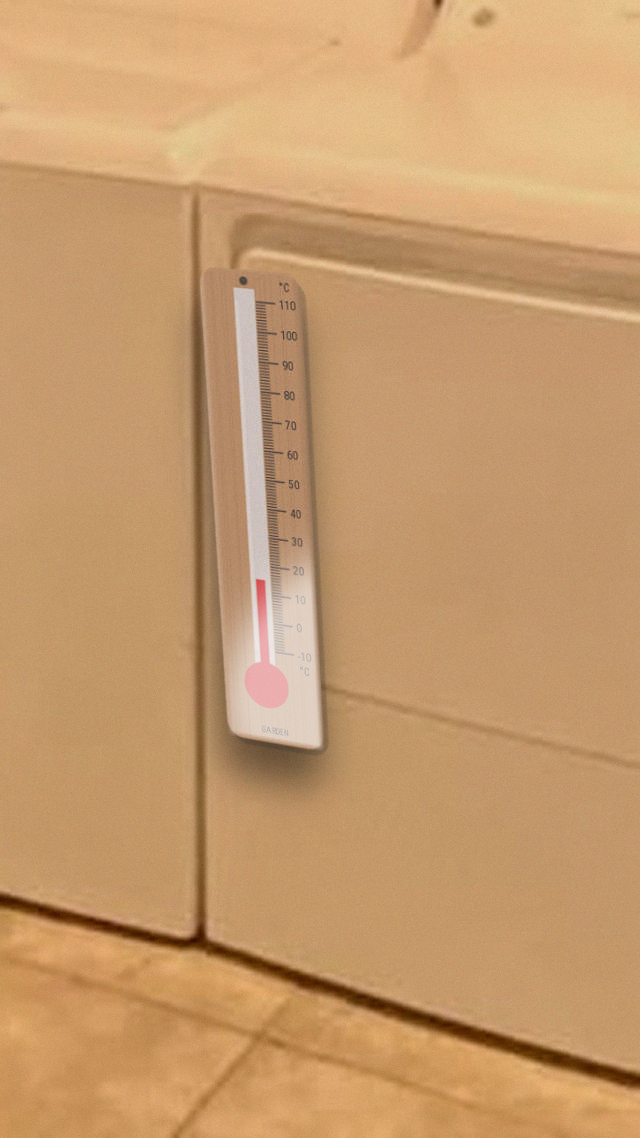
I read 15,°C
